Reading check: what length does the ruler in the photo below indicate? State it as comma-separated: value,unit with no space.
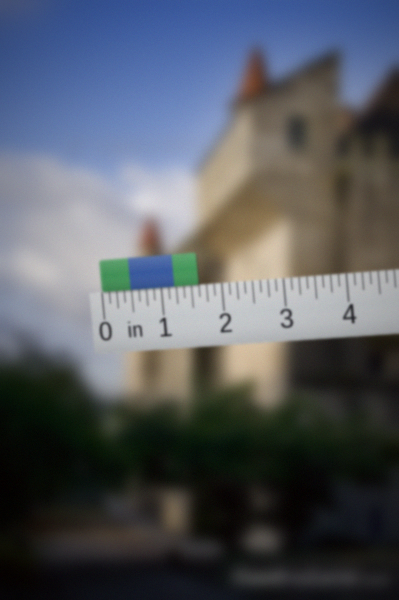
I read 1.625,in
